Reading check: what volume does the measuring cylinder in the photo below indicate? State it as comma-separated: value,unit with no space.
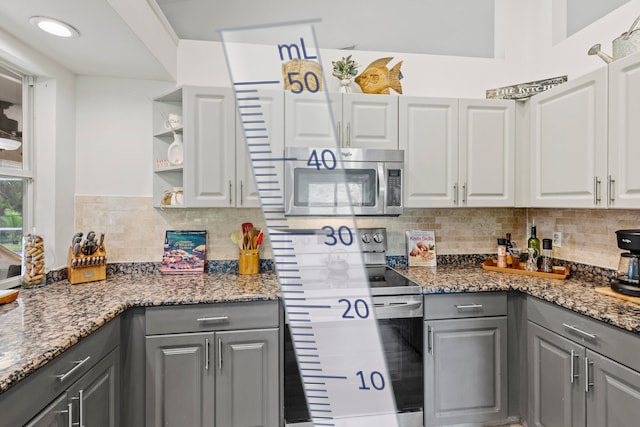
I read 30,mL
